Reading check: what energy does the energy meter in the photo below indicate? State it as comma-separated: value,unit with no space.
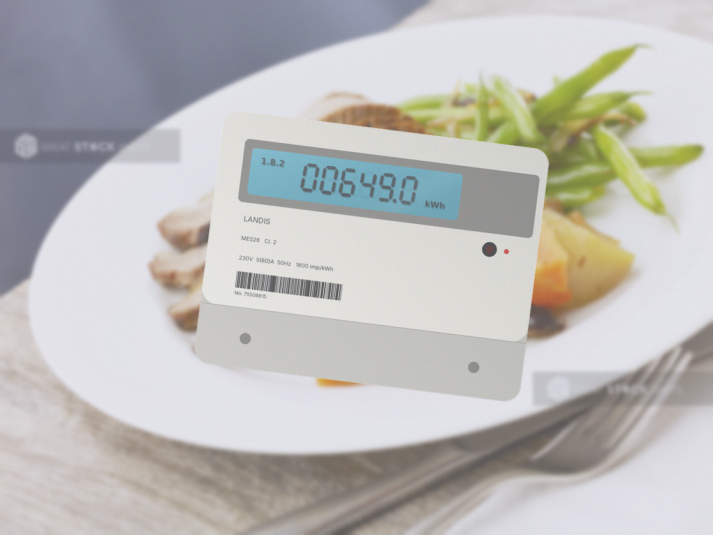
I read 649.0,kWh
